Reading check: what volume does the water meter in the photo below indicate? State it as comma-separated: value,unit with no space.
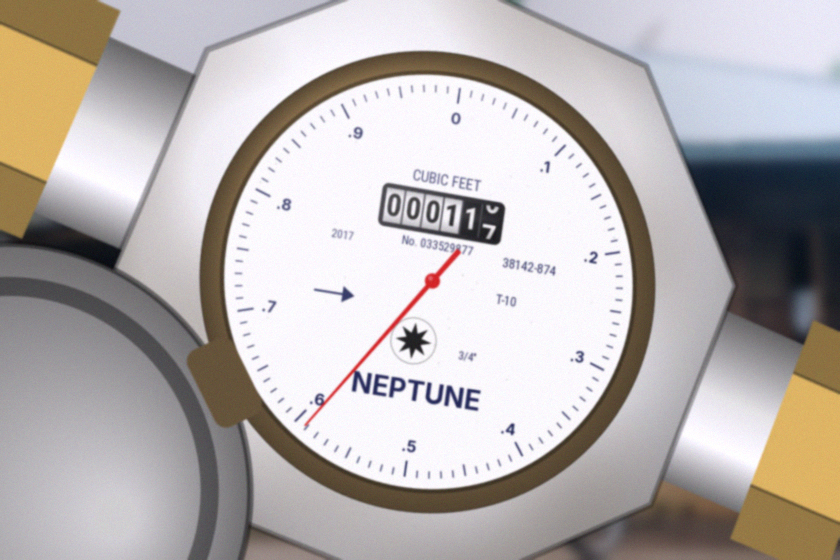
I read 116.59,ft³
